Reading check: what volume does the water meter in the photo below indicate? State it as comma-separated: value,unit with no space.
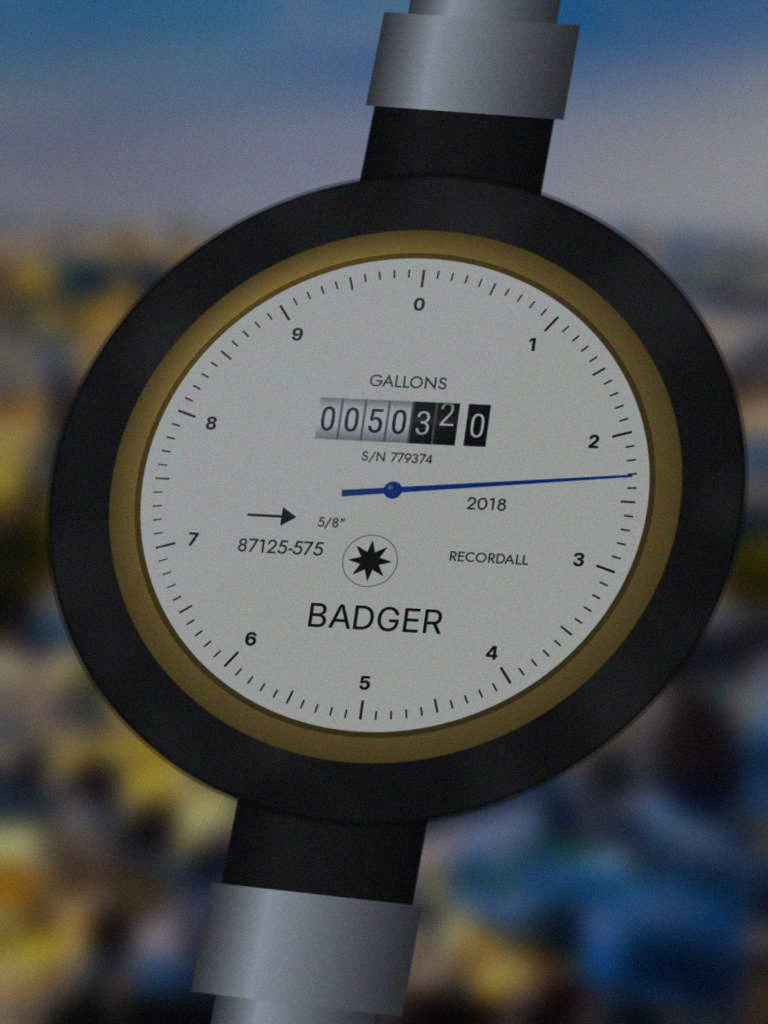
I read 50322.3,gal
